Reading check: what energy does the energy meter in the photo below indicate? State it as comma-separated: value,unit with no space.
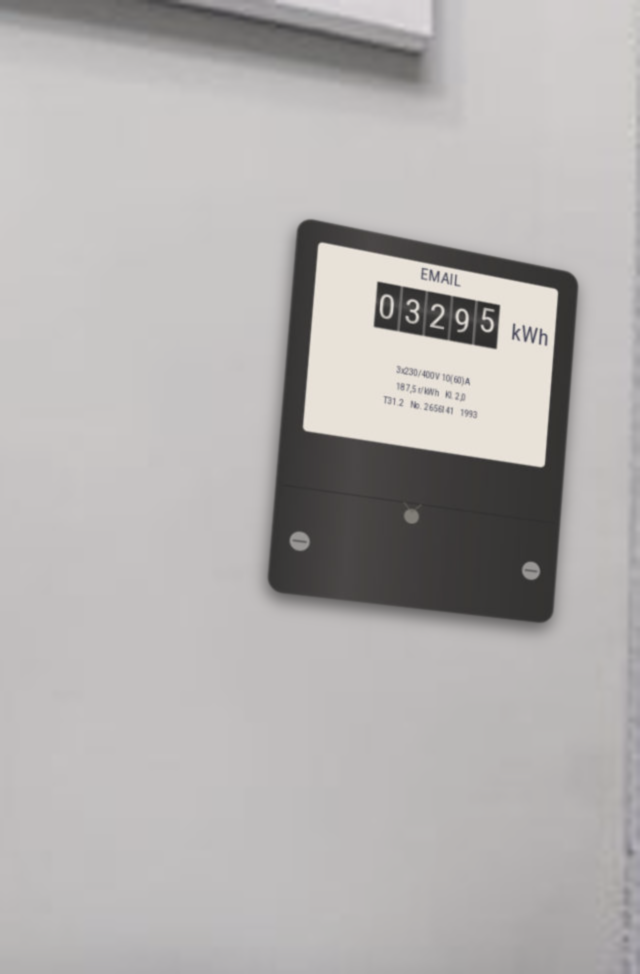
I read 3295,kWh
